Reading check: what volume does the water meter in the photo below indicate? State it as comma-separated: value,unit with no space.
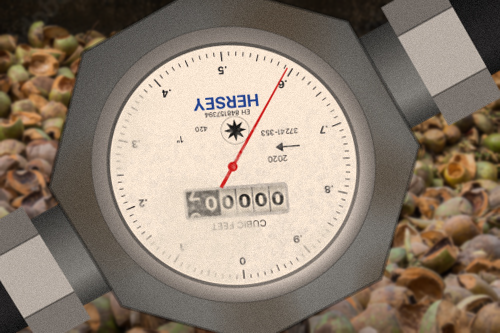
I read 6.59,ft³
